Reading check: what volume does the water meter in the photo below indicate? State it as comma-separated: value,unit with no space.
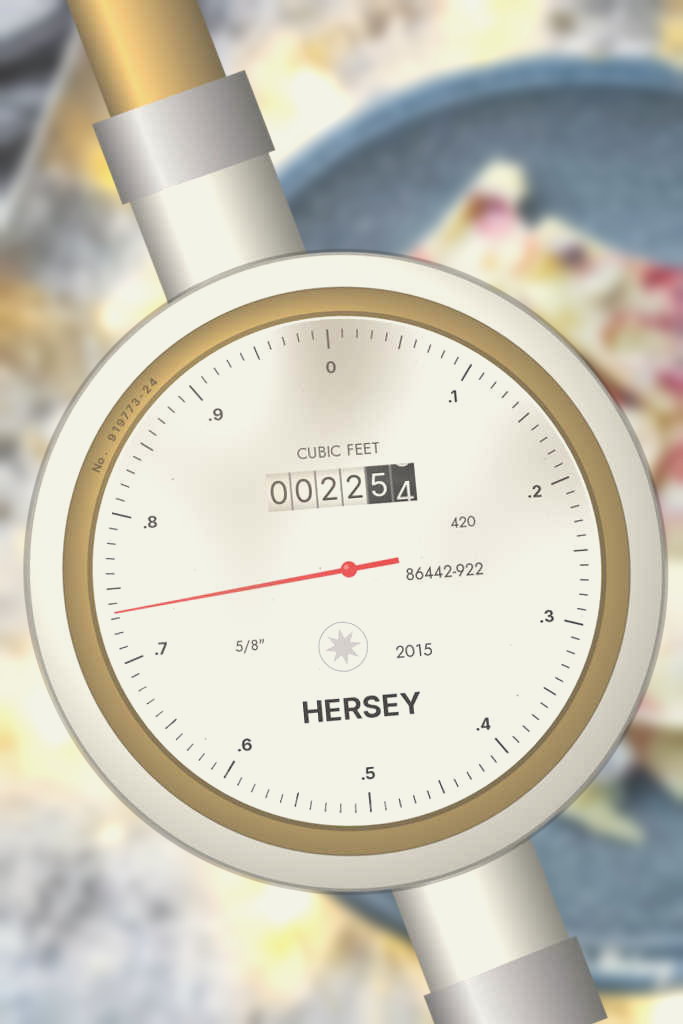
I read 2253.73,ft³
